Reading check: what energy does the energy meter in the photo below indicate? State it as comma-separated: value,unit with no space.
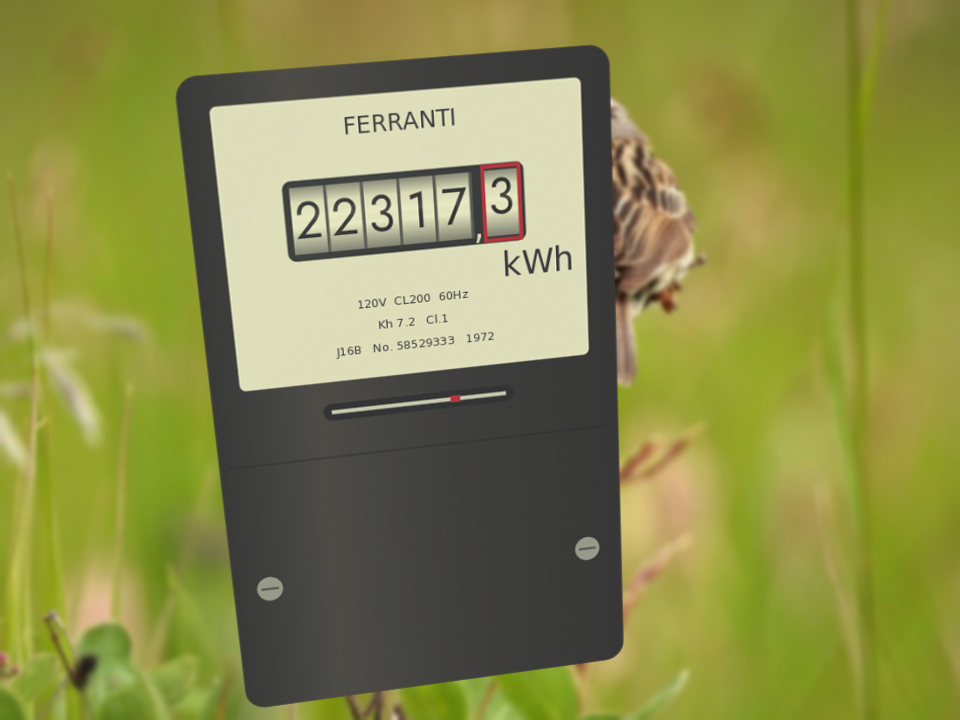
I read 22317.3,kWh
